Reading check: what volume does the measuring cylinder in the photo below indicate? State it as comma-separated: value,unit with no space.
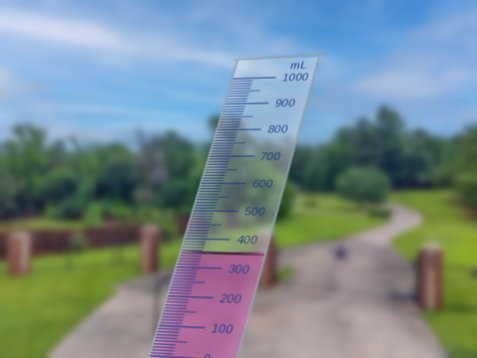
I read 350,mL
